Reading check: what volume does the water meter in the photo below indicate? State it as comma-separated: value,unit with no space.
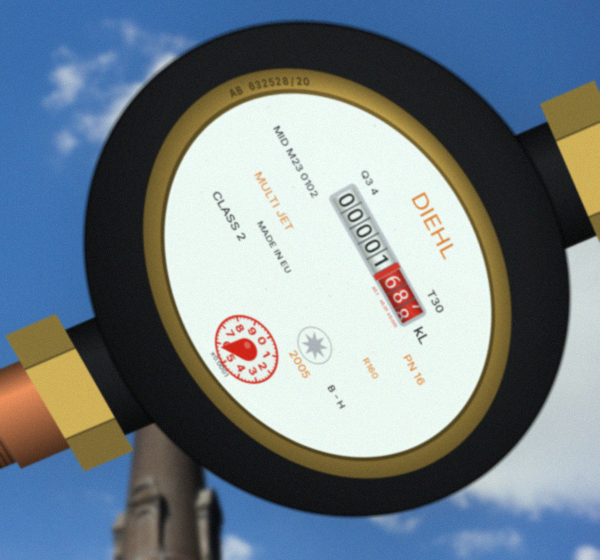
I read 1.6875,kL
